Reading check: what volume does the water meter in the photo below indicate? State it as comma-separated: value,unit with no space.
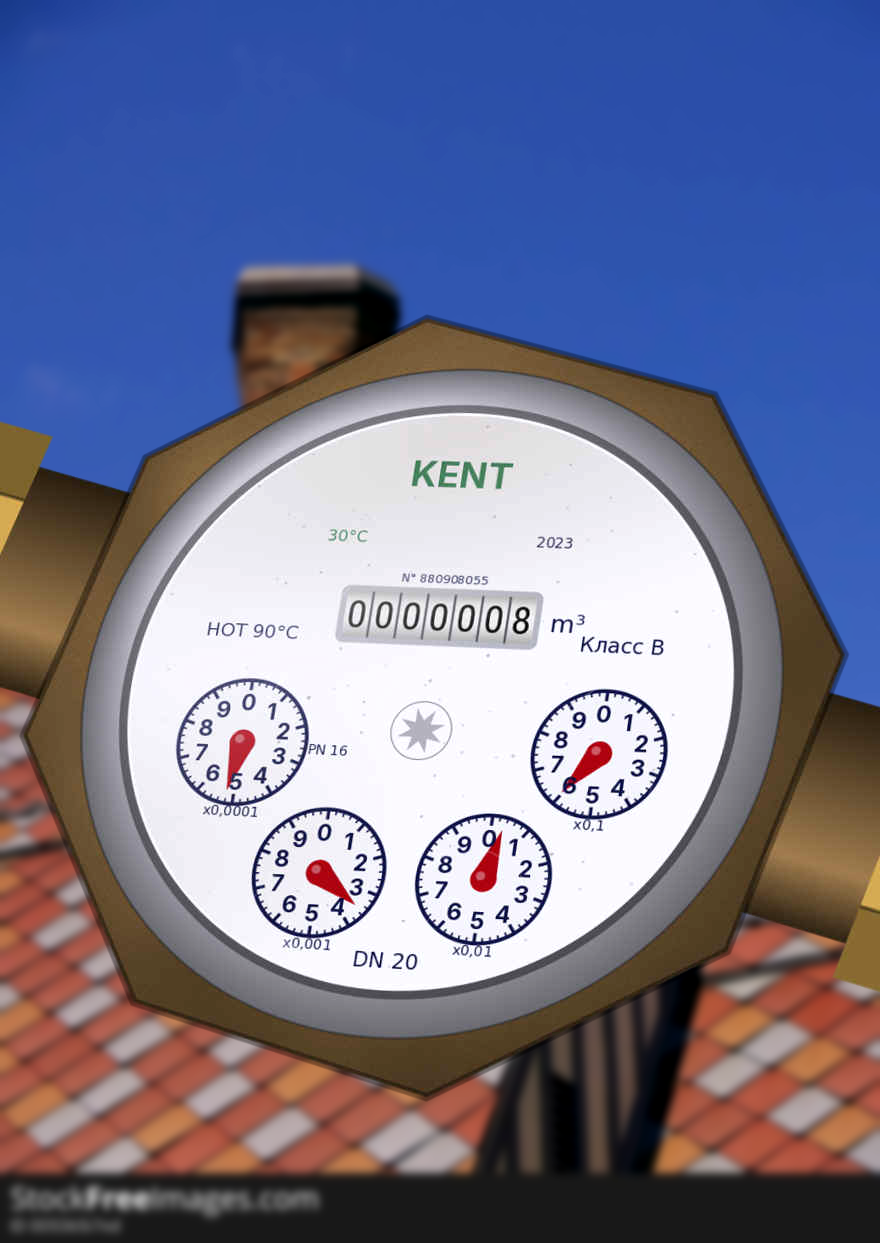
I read 8.6035,m³
